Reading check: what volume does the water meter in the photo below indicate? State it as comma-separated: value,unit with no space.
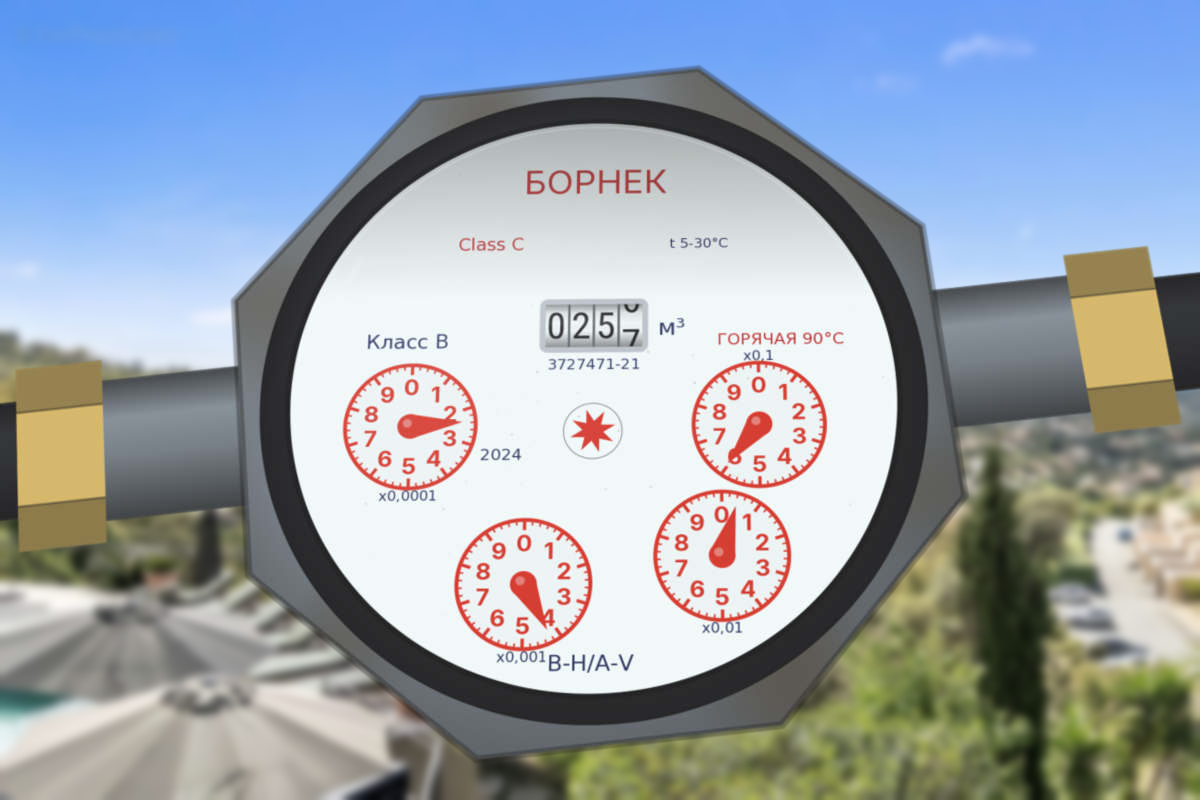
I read 256.6042,m³
